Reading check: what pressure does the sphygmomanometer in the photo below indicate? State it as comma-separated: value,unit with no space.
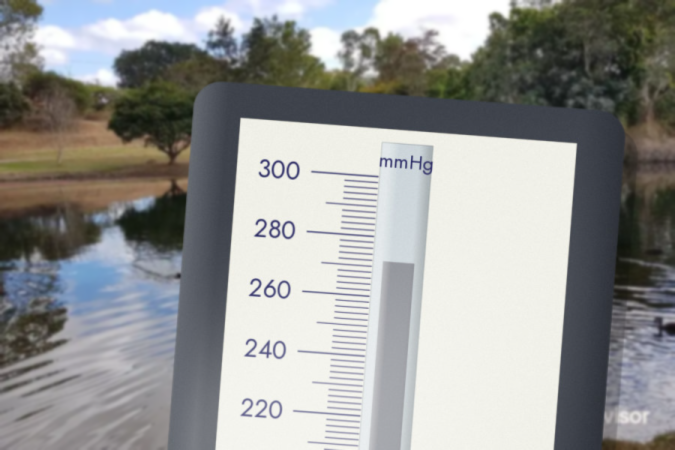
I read 272,mmHg
